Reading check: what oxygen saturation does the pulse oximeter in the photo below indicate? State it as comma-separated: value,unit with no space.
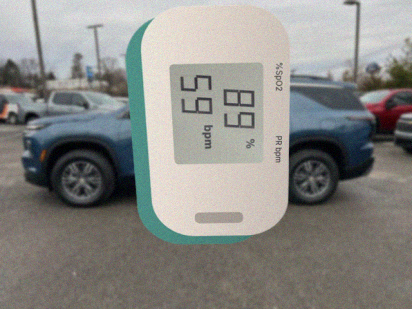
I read 89,%
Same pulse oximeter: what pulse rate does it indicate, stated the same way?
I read 59,bpm
